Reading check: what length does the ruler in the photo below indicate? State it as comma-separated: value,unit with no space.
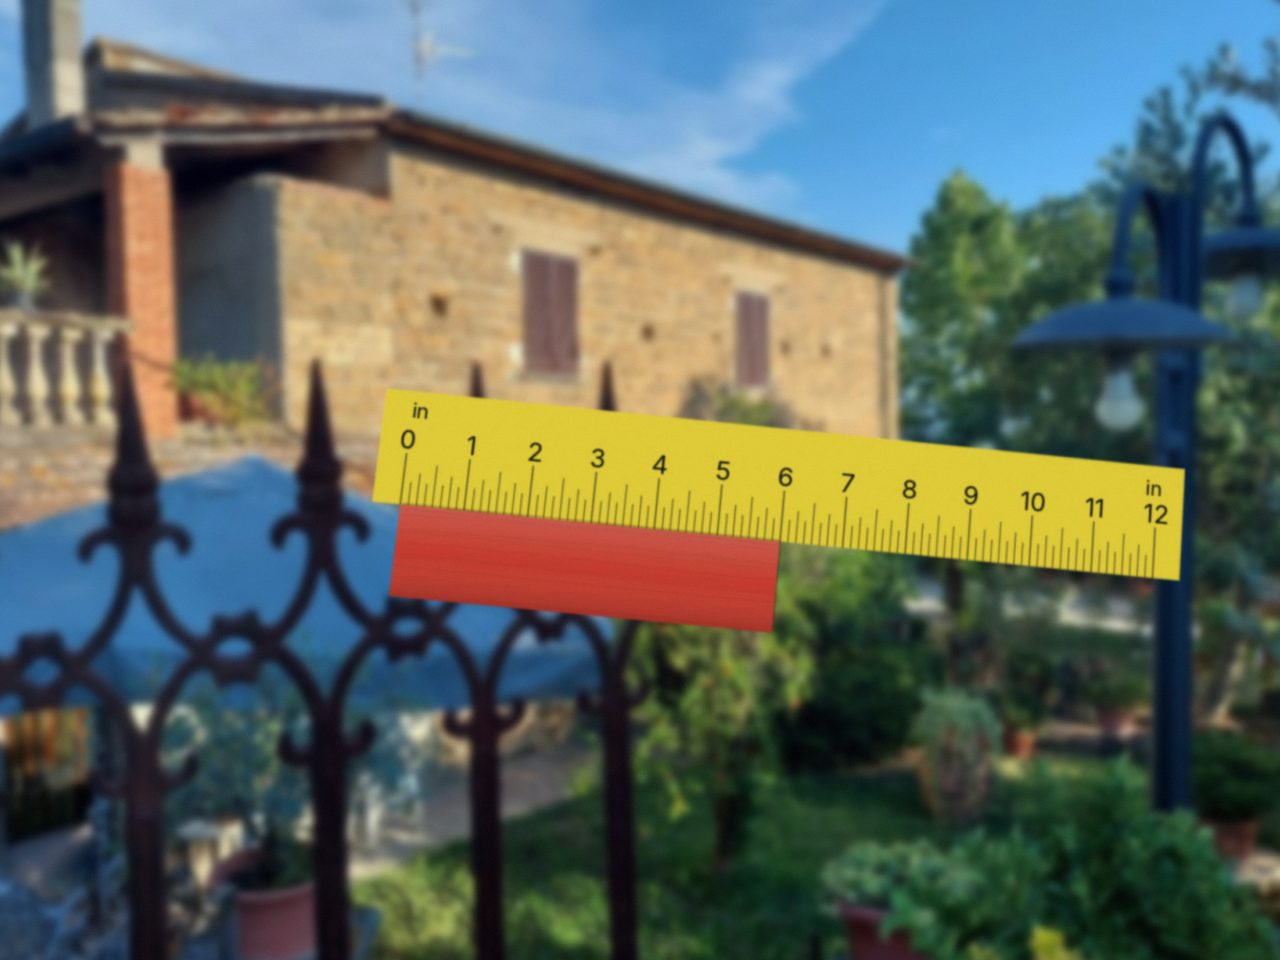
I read 6,in
